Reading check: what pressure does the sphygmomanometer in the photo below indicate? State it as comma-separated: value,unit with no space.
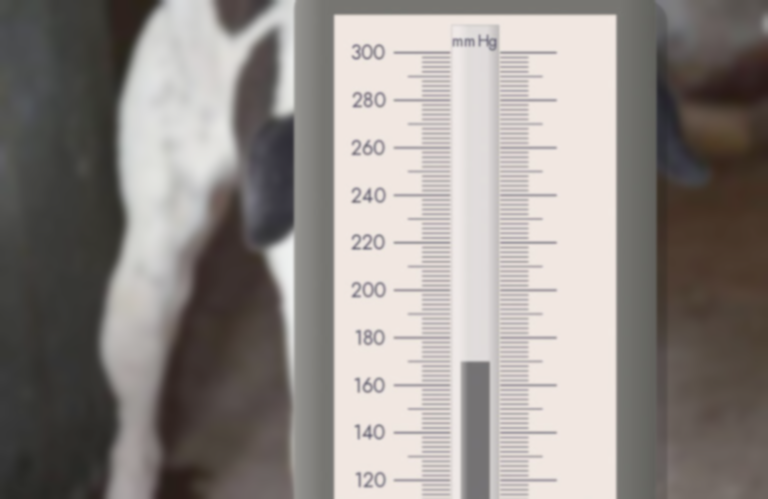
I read 170,mmHg
